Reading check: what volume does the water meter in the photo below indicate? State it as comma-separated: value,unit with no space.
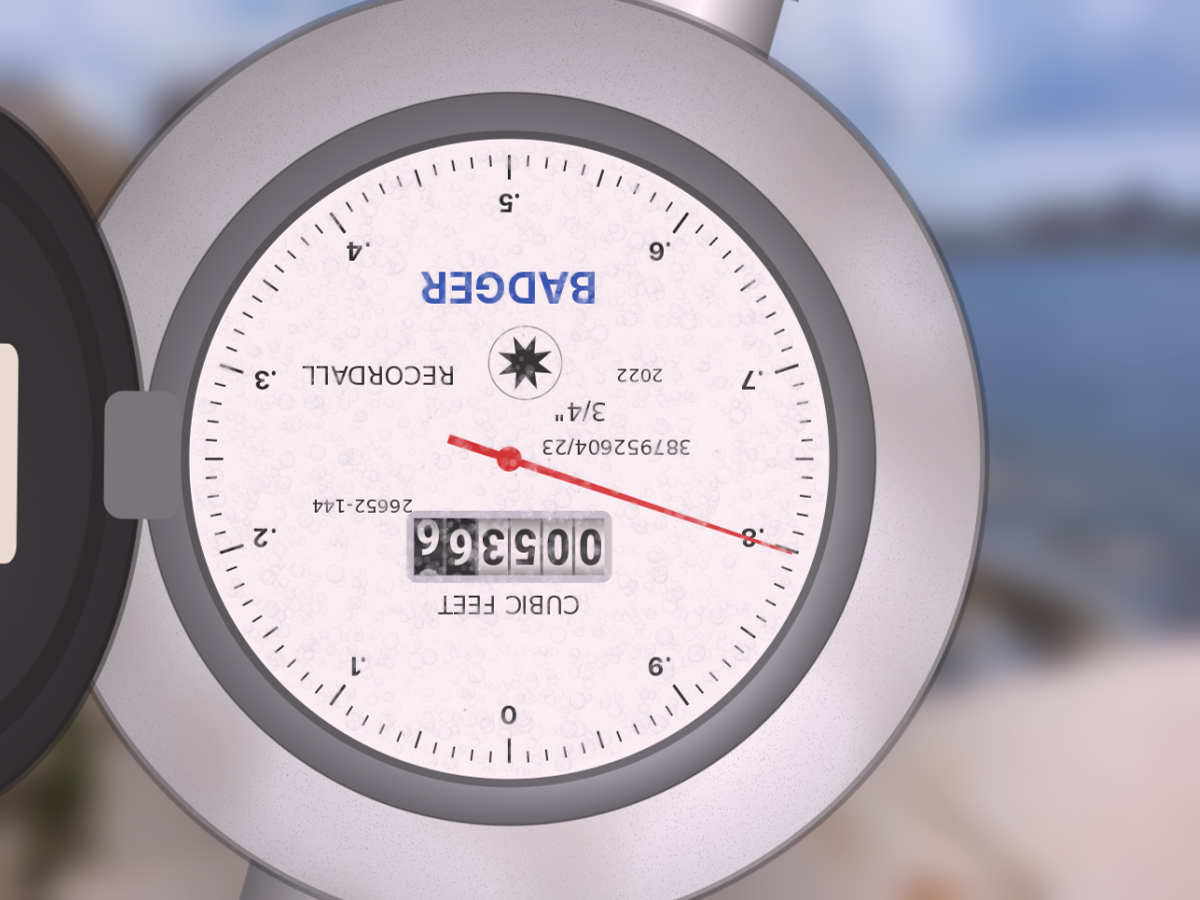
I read 5365.80,ft³
